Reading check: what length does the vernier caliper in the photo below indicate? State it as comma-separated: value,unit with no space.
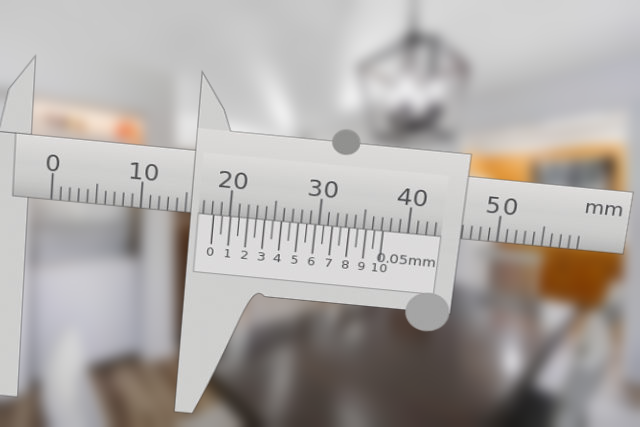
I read 18.2,mm
